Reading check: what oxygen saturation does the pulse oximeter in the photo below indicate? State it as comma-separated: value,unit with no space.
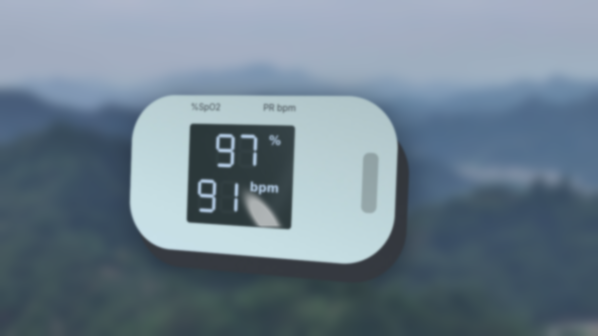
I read 97,%
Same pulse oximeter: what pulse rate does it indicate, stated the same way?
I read 91,bpm
